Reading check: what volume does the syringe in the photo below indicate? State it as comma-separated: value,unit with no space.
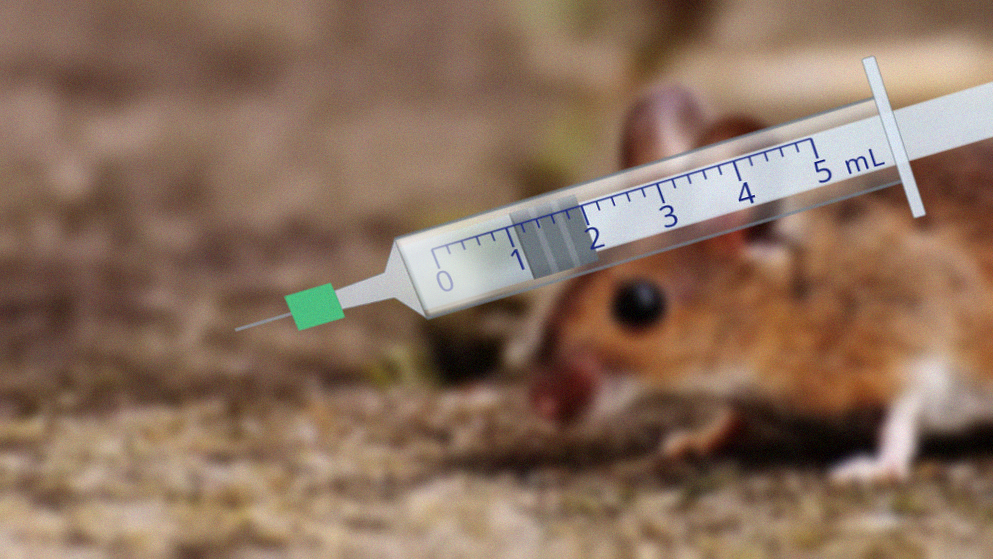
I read 1.1,mL
